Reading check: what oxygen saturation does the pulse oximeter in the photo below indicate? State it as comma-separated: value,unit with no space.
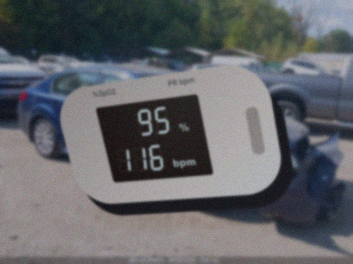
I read 95,%
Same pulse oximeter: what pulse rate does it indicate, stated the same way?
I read 116,bpm
